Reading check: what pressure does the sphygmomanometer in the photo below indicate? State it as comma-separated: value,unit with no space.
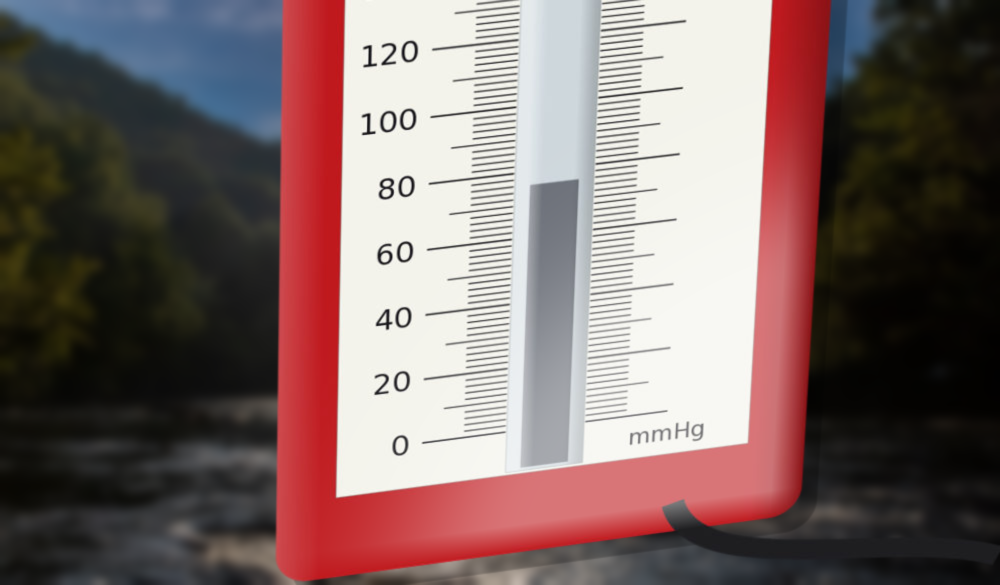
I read 76,mmHg
